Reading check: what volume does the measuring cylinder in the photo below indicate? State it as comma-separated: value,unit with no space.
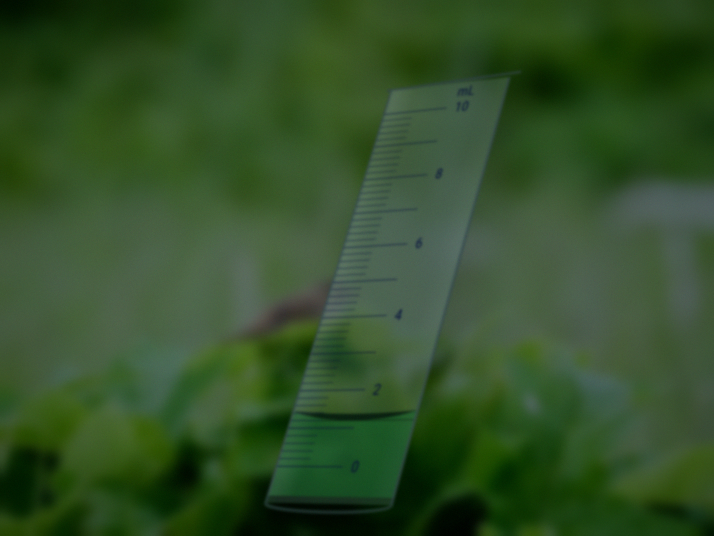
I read 1.2,mL
